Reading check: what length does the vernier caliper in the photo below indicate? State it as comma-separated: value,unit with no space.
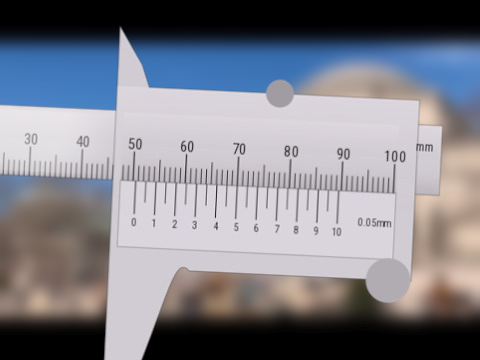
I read 50.5,mm
